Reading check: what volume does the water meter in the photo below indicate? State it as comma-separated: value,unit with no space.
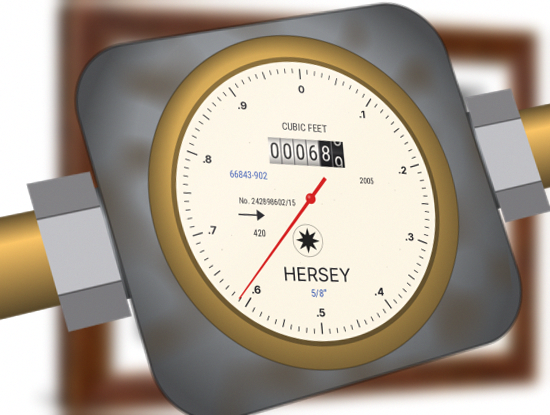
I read 688.61,ft³
